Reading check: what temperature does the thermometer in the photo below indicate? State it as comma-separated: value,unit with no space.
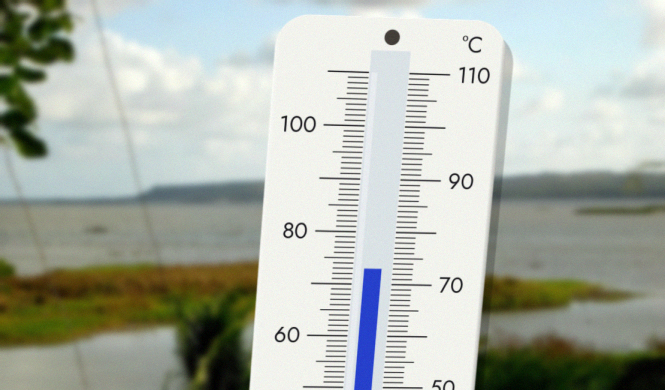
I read 73,°C
